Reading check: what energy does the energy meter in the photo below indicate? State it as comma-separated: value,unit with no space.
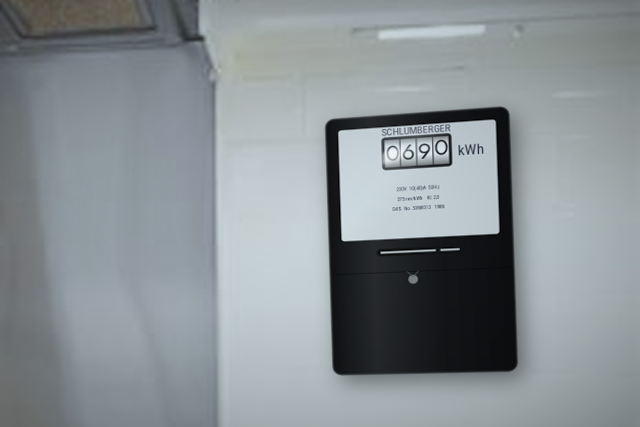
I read 690,kWh
